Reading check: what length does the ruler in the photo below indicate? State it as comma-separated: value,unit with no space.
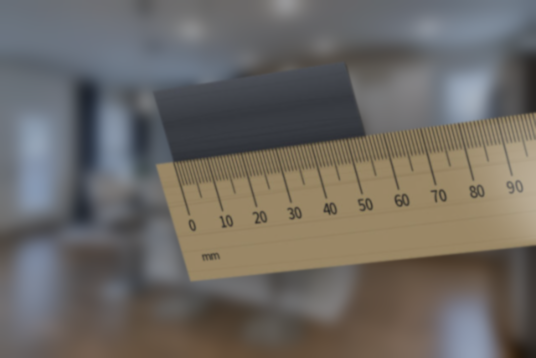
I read 55,mm
